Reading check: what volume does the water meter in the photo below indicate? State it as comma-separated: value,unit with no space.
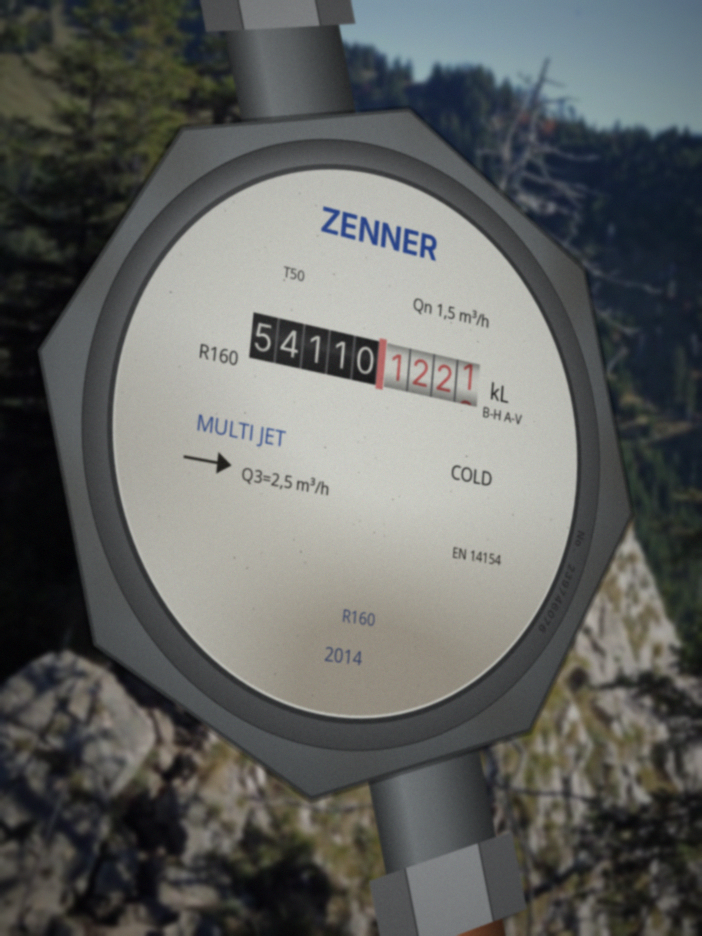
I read 54110.1221,kL
